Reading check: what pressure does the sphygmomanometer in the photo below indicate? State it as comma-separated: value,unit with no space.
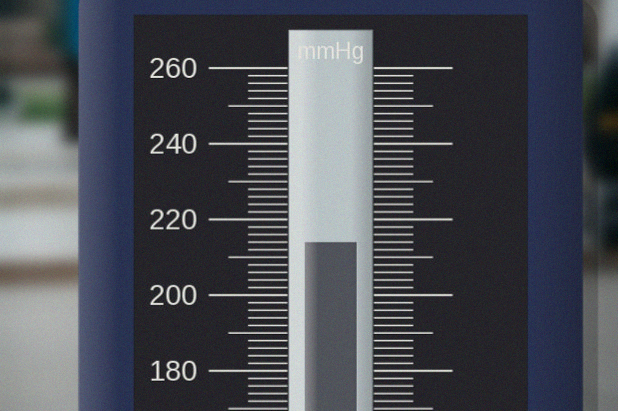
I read 214,mmHg
